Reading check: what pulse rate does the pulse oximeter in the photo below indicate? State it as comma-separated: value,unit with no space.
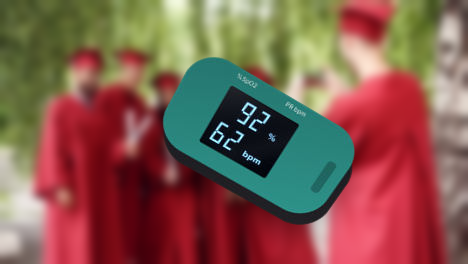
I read 62,bpm
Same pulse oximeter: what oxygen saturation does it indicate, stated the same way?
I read 92,%
